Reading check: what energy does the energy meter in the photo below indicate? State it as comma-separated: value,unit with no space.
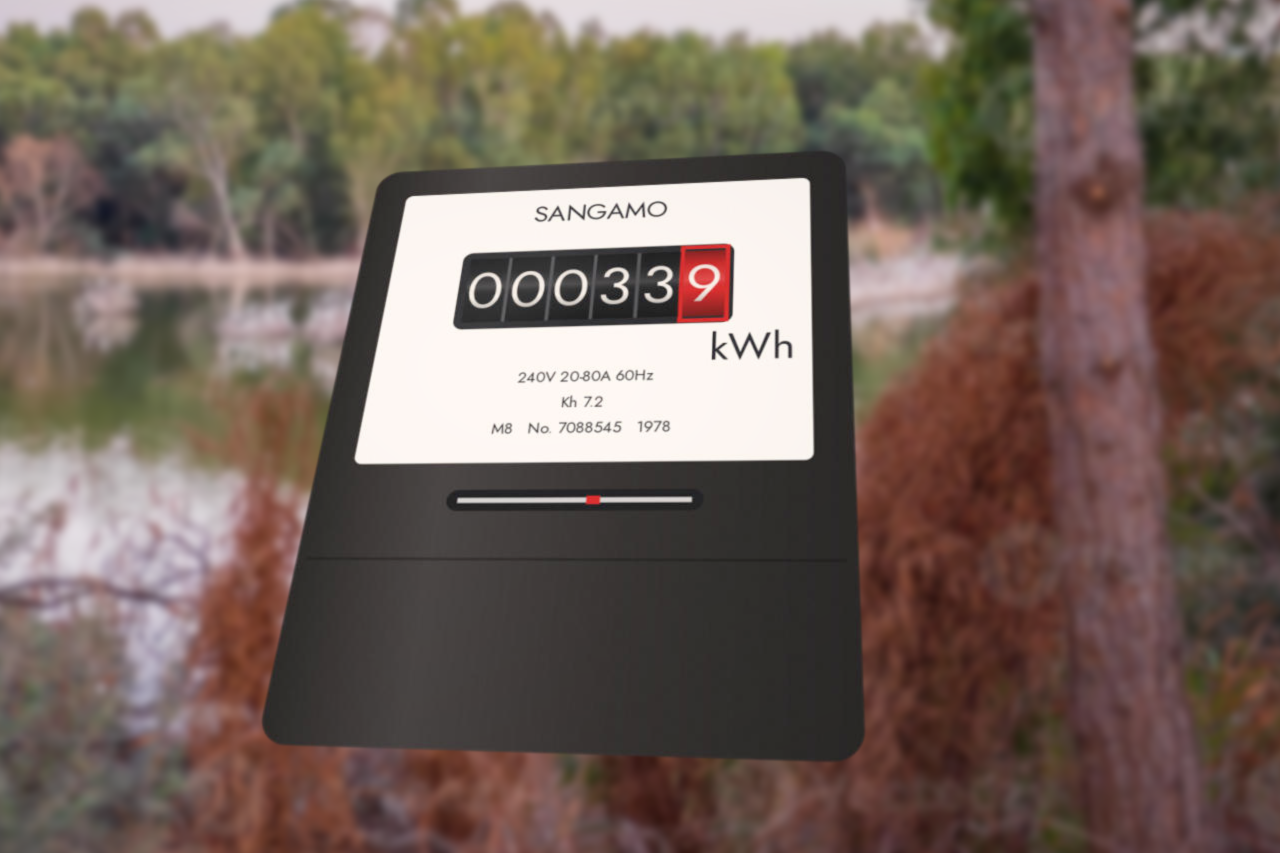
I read 33.9,kWh
